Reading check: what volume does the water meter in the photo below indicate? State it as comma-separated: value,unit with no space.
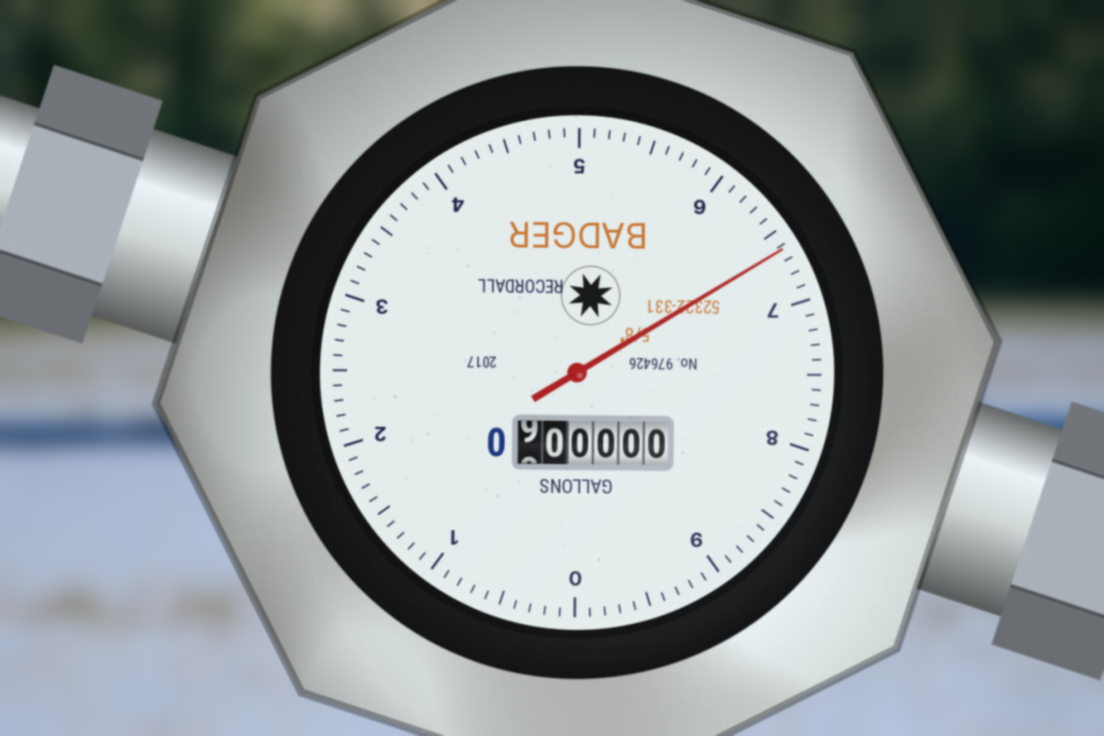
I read 56.6,gal
